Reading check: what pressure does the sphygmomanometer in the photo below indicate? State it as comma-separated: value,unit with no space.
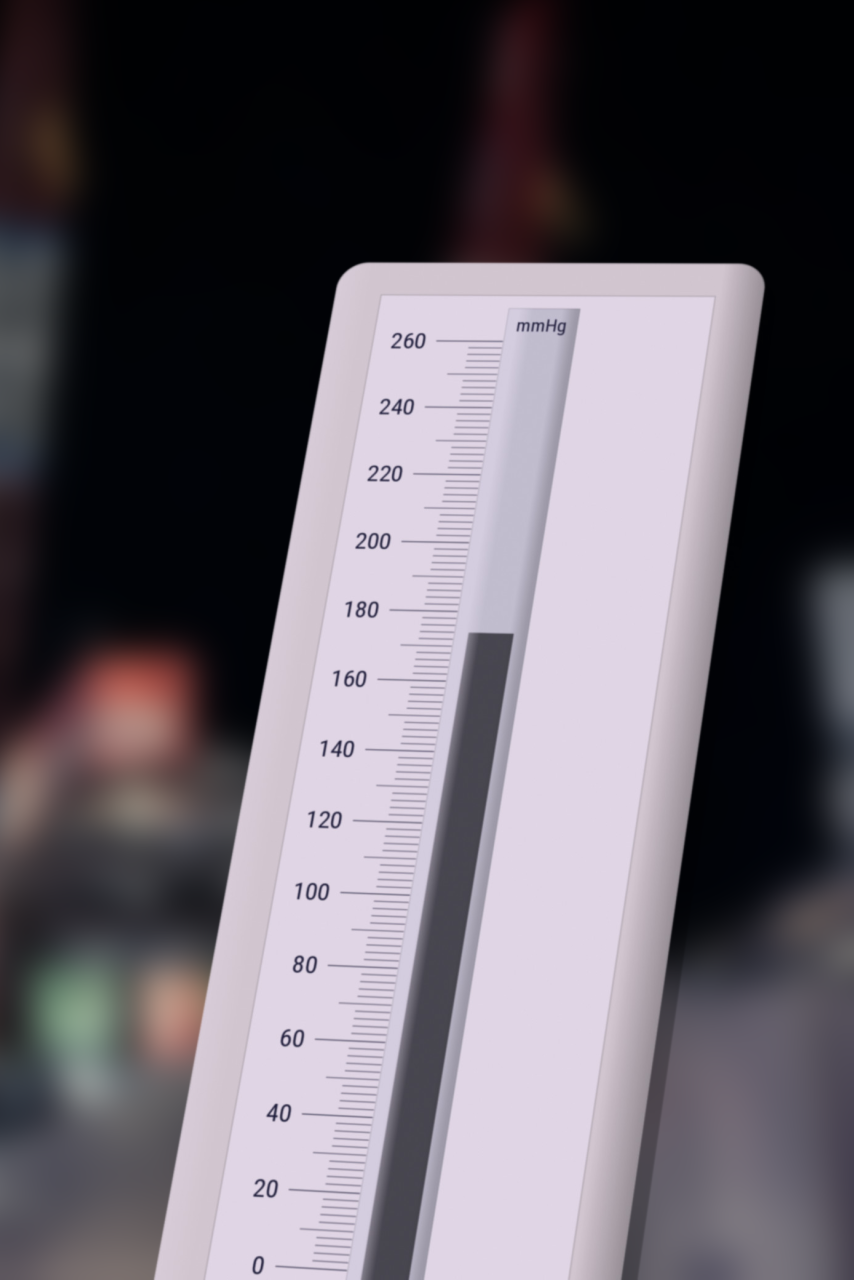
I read 174,mmHg
